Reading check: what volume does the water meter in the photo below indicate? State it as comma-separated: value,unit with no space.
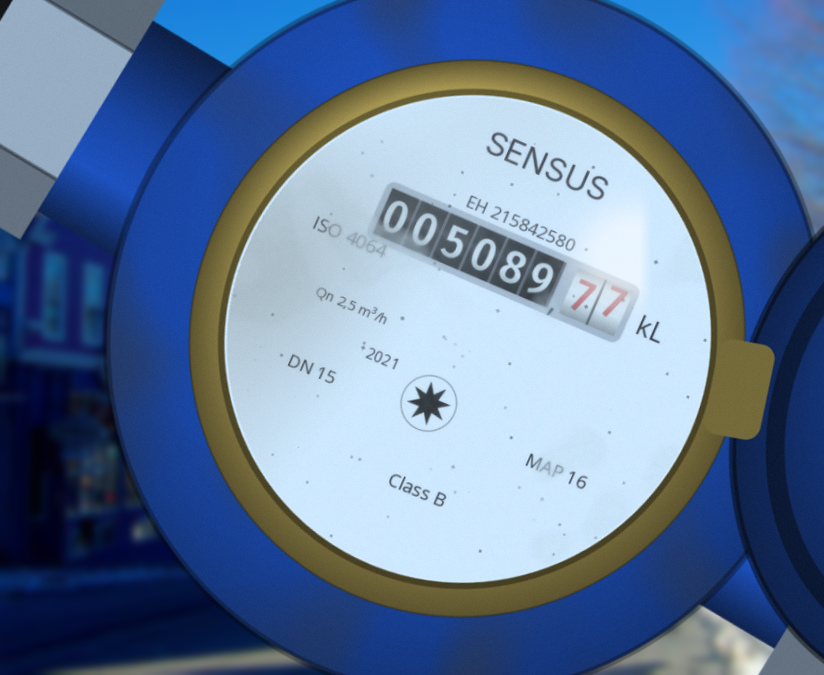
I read 5089.77,kL
